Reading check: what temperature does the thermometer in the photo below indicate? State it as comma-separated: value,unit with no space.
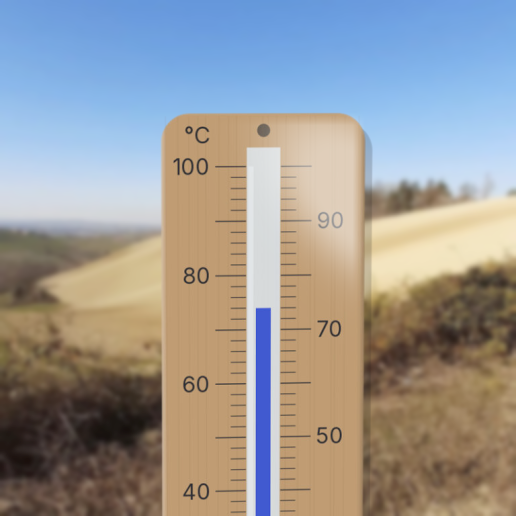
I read 74,°C
